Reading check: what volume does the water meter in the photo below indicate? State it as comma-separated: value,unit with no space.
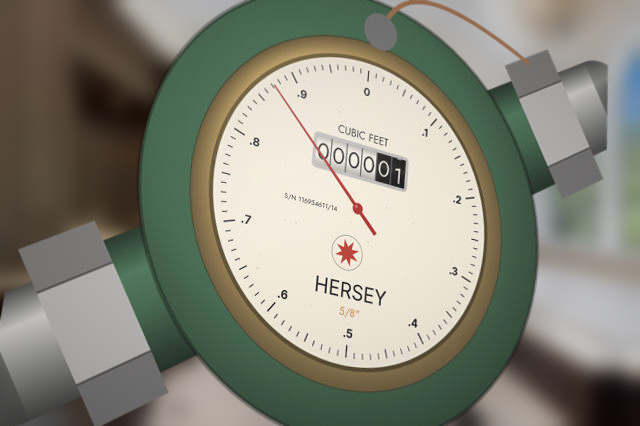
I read 0.87,ft³
